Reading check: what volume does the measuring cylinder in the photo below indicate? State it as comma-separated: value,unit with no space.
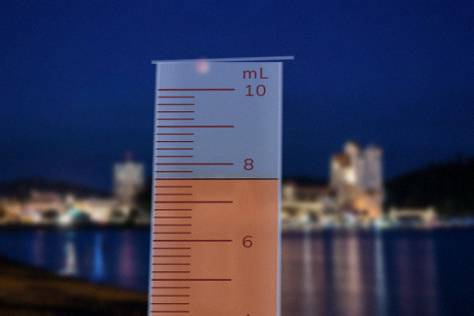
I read 7.6,mL
